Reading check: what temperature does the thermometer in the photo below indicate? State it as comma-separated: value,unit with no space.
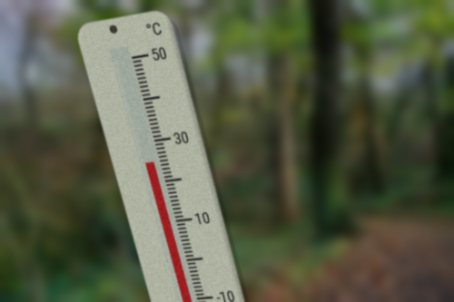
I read 25,°C
